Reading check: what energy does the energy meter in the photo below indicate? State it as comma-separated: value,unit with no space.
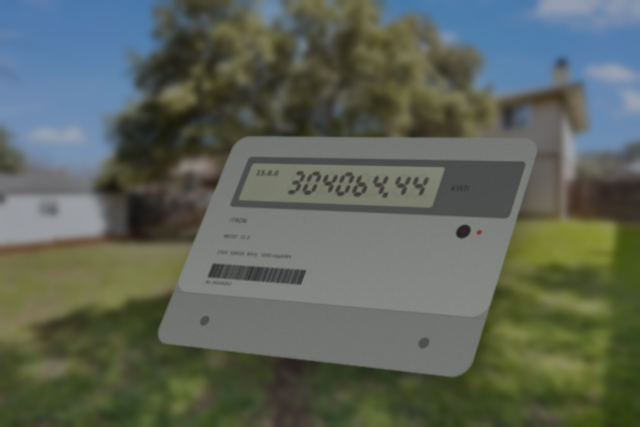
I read 304064.44,kWh
